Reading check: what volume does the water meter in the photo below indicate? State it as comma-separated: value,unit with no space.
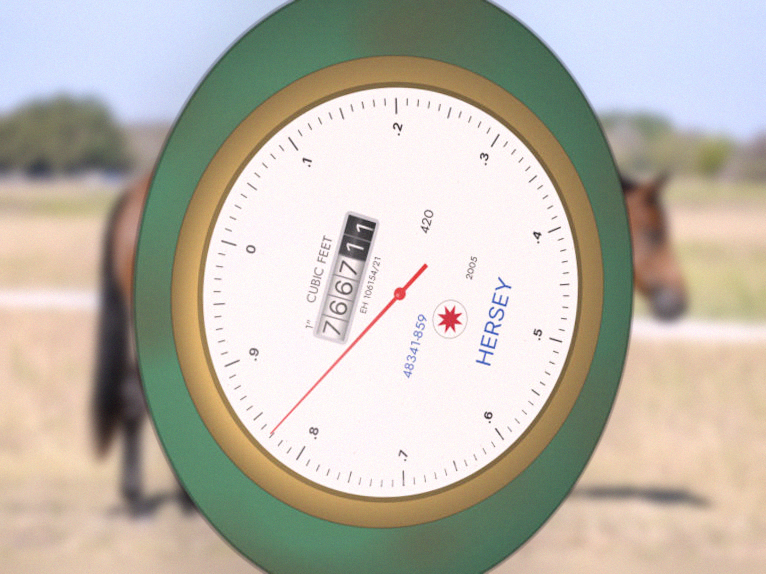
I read 766710.83,ft³
